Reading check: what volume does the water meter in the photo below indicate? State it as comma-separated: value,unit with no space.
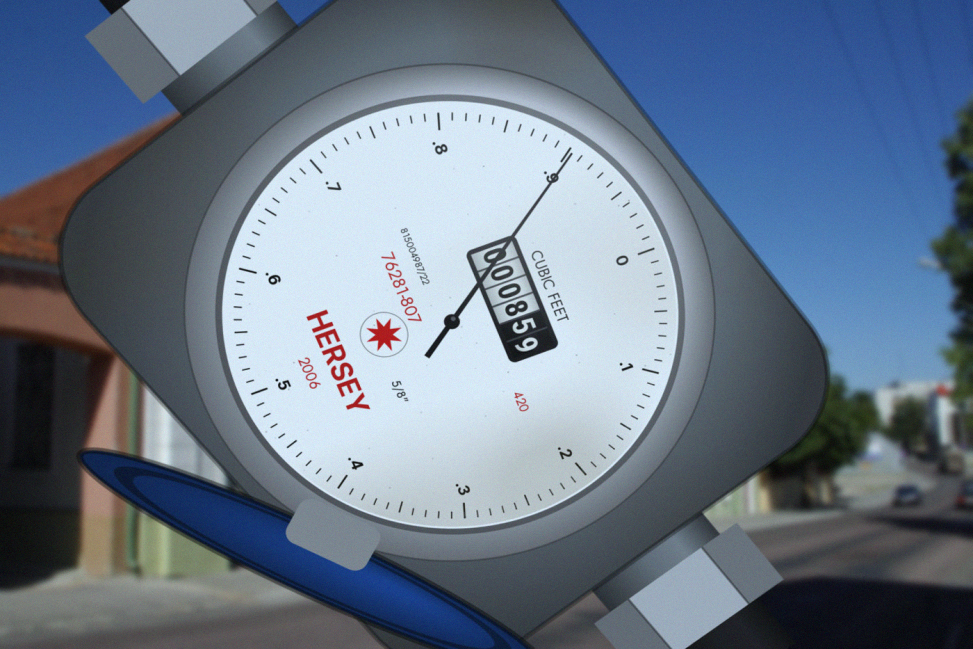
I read 858.90,ft³
